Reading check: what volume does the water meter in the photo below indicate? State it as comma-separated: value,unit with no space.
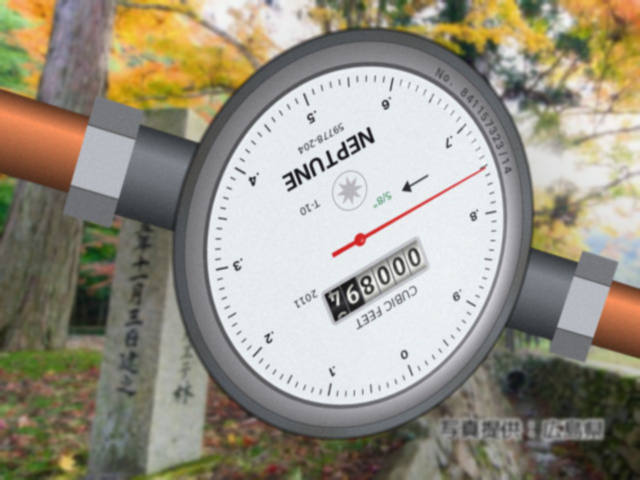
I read 893.75,ft³
